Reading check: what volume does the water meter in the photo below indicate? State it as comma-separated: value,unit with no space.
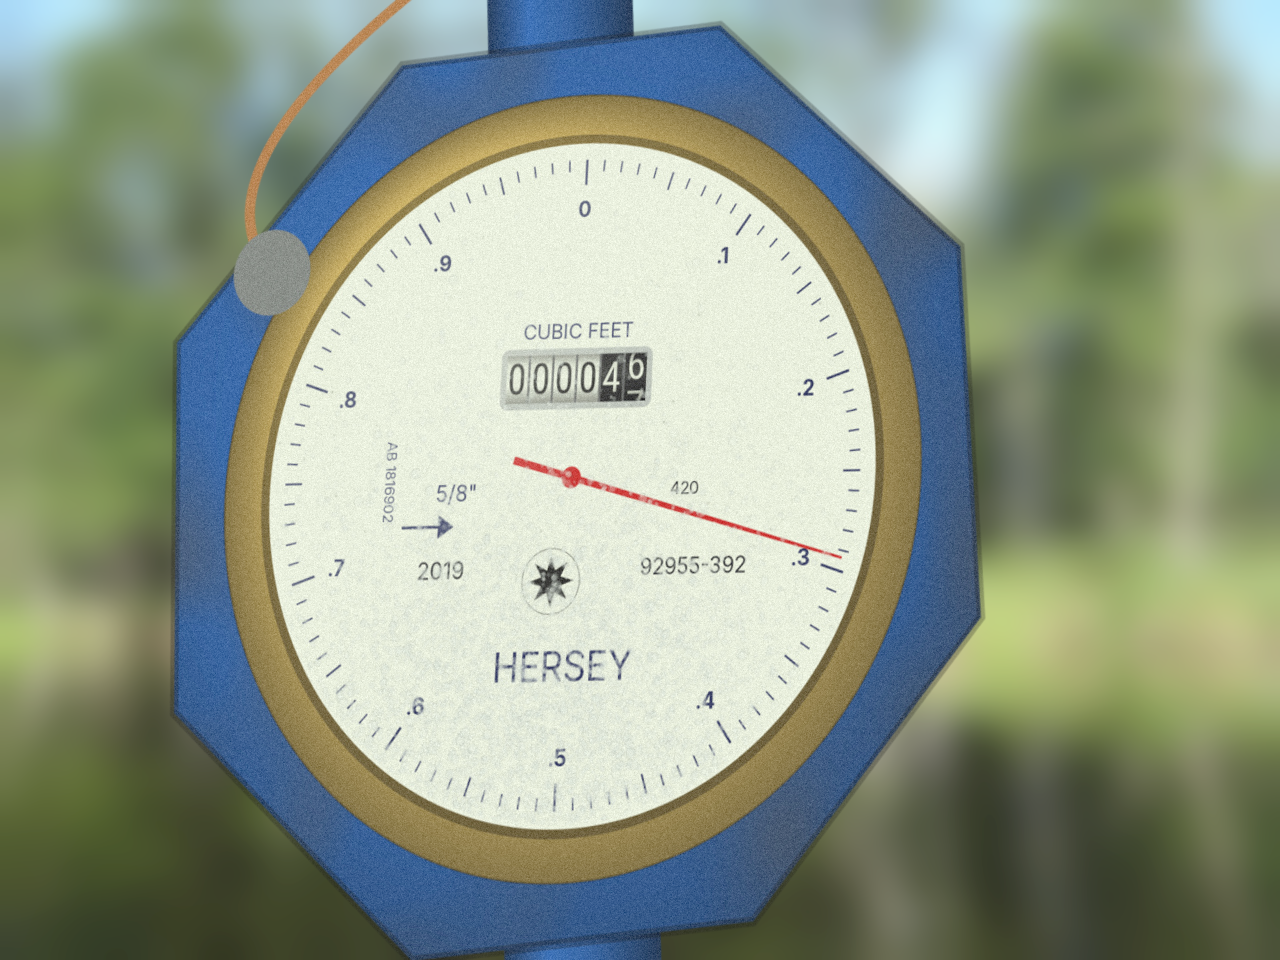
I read 46.29,ft³
